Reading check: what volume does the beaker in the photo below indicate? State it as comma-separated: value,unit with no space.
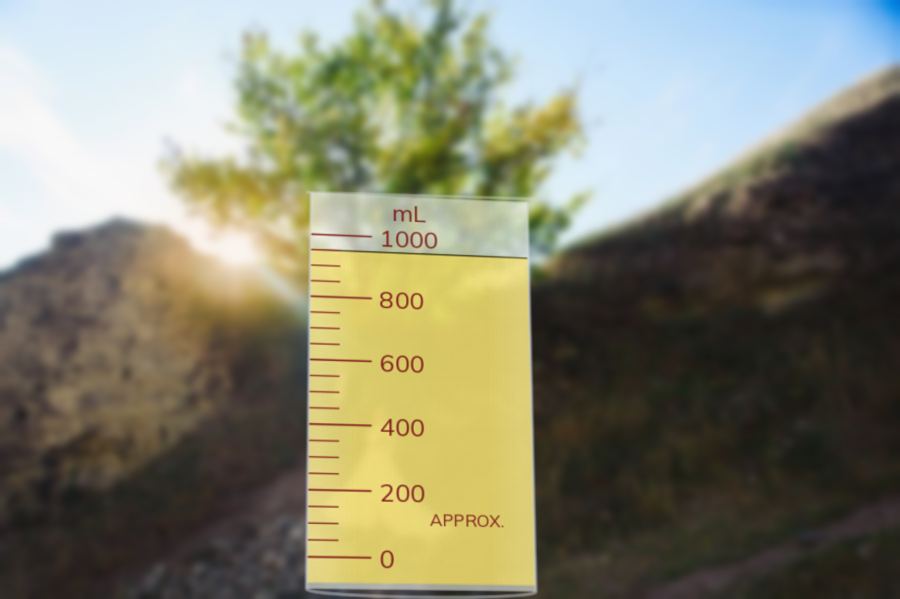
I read 950,mL
